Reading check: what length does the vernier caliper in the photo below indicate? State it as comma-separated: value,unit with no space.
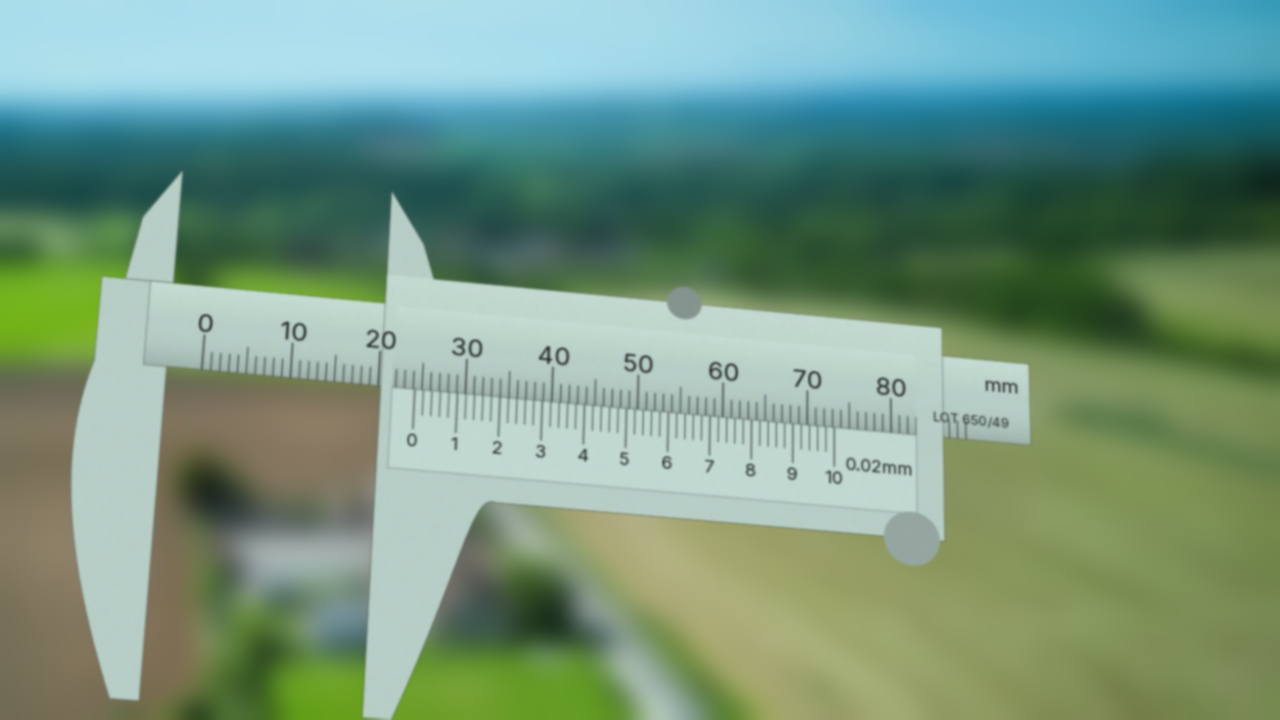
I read 24.2,mm
